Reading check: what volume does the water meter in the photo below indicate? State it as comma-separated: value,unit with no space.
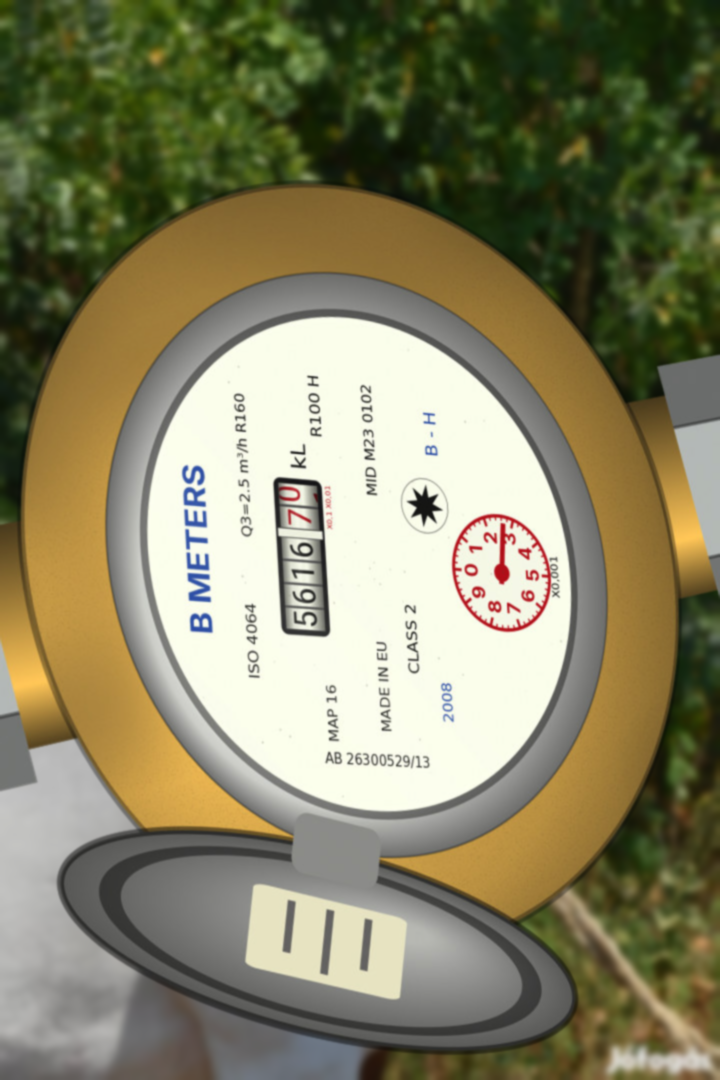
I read 5616.702,kL
